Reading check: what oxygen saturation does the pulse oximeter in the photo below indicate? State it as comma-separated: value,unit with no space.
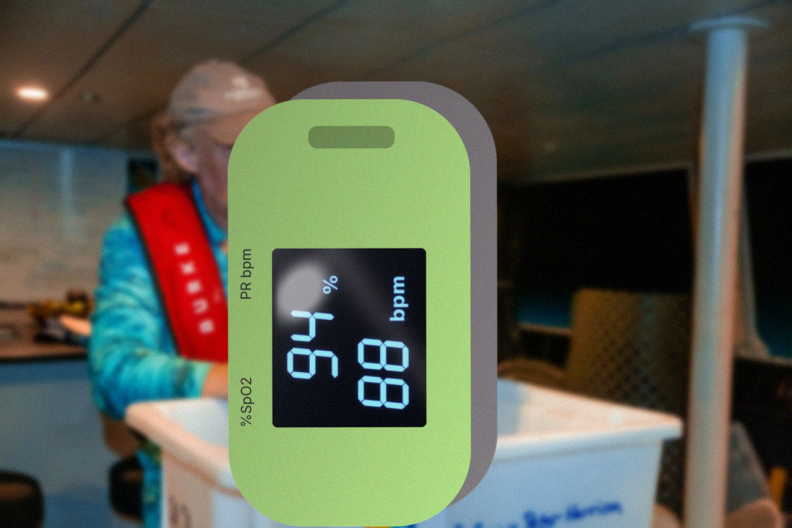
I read 94,%
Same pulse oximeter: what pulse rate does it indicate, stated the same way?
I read 88,bpm
